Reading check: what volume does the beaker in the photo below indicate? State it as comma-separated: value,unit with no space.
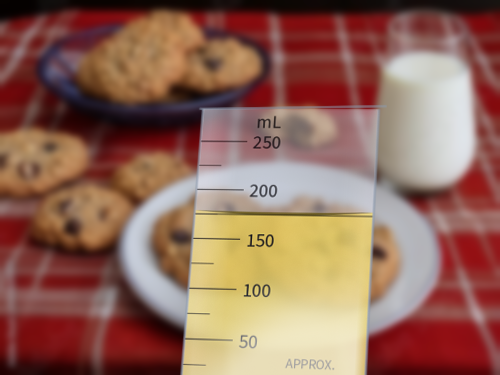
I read 175,mL
